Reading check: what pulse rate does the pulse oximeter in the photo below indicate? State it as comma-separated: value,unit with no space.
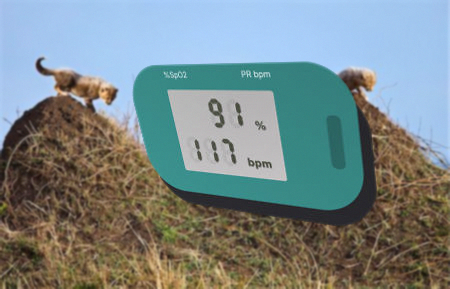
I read 117,bpm
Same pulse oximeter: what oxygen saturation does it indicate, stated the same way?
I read 91,%
